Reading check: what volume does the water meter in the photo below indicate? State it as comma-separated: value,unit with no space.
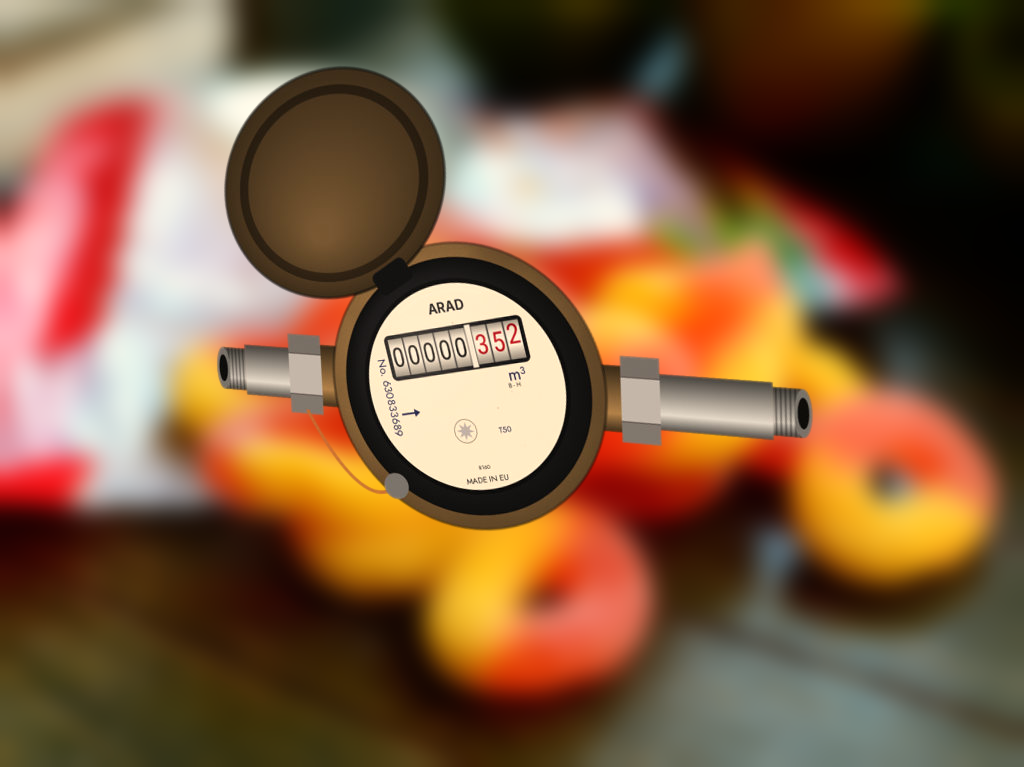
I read 0.352,m³
